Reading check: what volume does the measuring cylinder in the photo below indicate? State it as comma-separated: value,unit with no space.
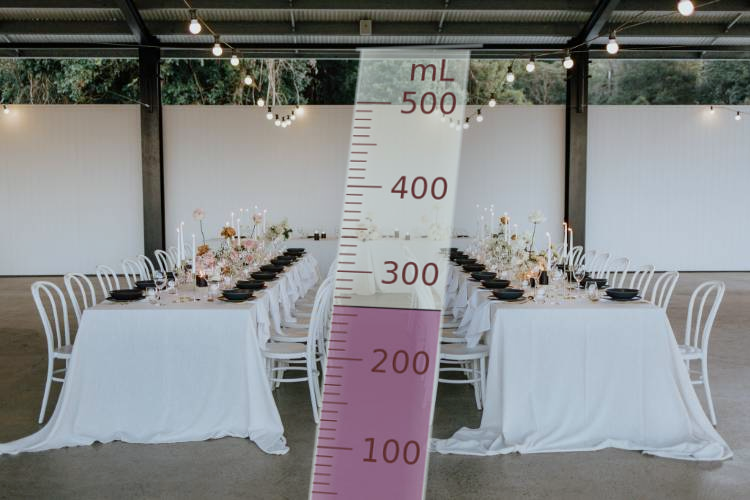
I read 260,mL
